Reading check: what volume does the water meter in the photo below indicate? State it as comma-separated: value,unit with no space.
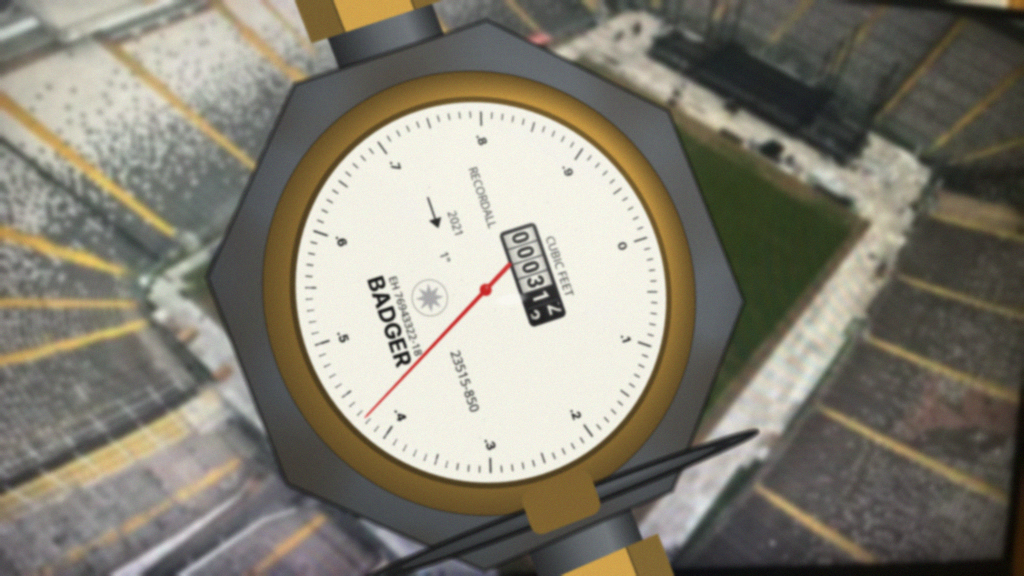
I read 312.42,ft³
